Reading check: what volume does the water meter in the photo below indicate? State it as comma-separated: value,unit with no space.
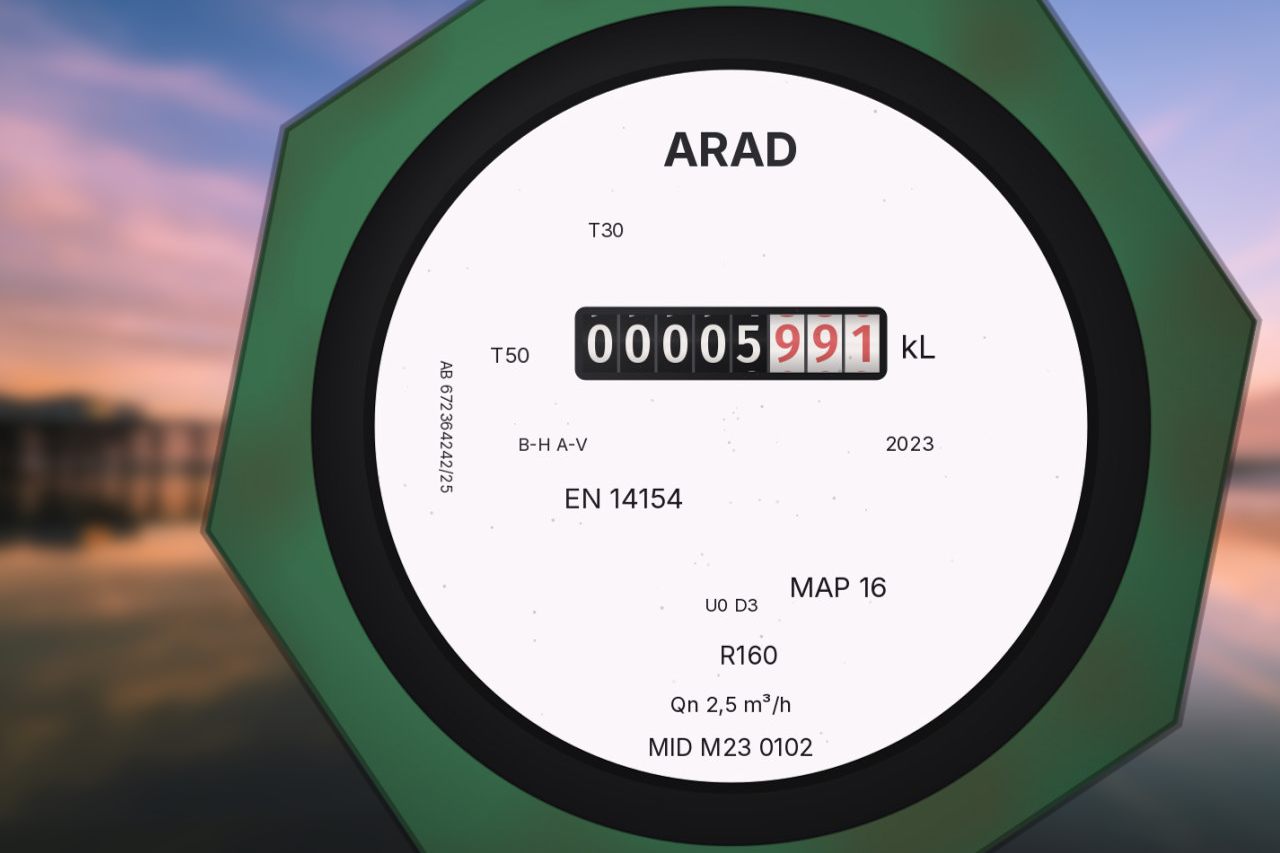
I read 5.991,kL
